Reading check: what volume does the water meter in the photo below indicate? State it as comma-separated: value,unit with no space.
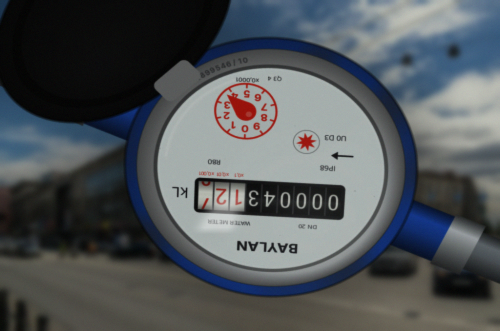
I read 43.1273,kL
